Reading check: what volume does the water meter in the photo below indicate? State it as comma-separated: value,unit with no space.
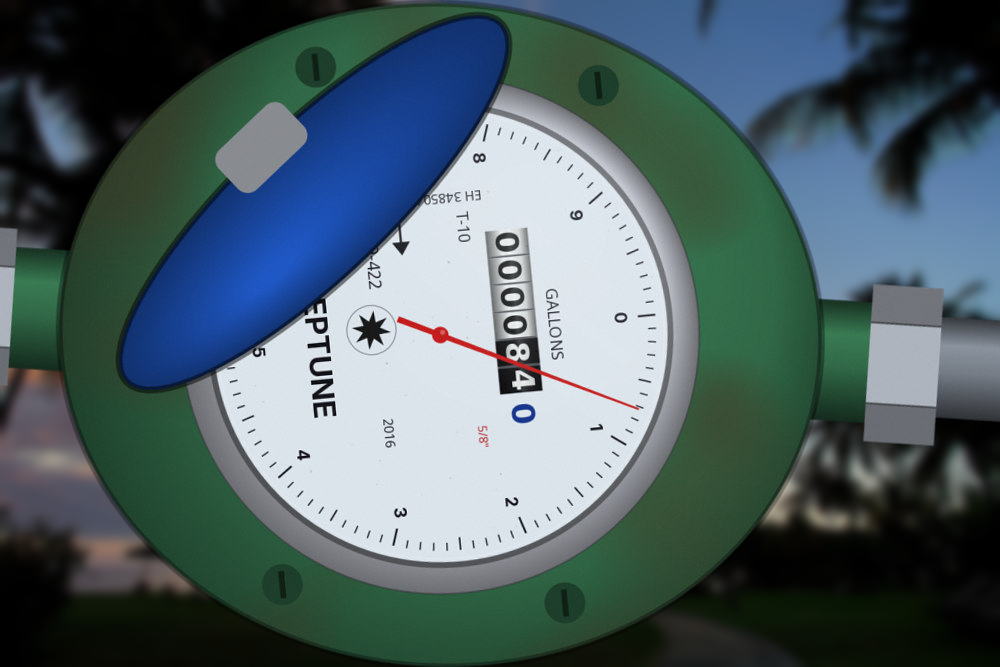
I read 840.7,gal
